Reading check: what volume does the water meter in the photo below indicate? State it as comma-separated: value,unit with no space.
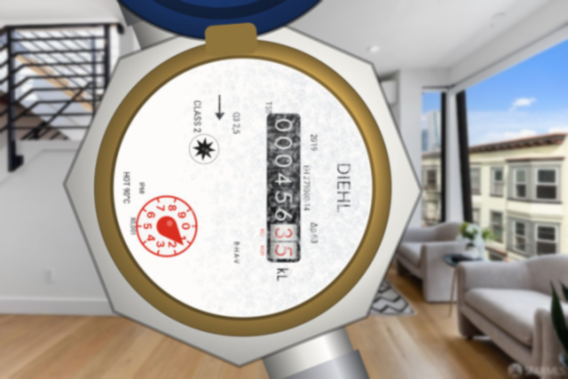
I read 456.351,kL
